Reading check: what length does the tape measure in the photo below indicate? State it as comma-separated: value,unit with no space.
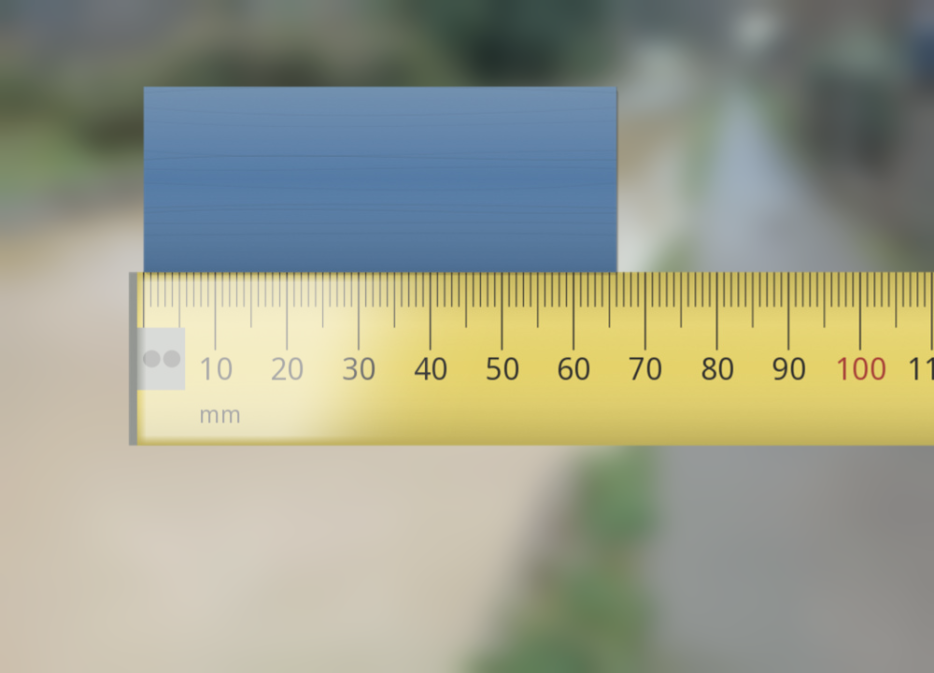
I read 66,mm
